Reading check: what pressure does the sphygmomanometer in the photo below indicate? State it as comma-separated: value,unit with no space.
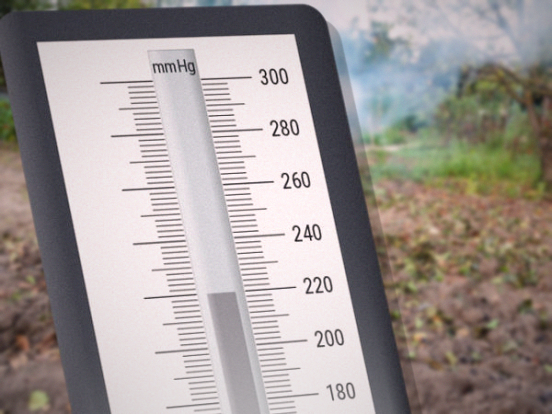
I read 220,mmHg
